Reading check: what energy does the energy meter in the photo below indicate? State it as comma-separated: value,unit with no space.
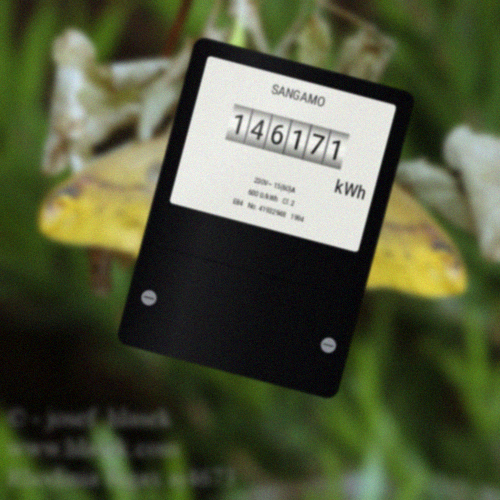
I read 146171,kWh
